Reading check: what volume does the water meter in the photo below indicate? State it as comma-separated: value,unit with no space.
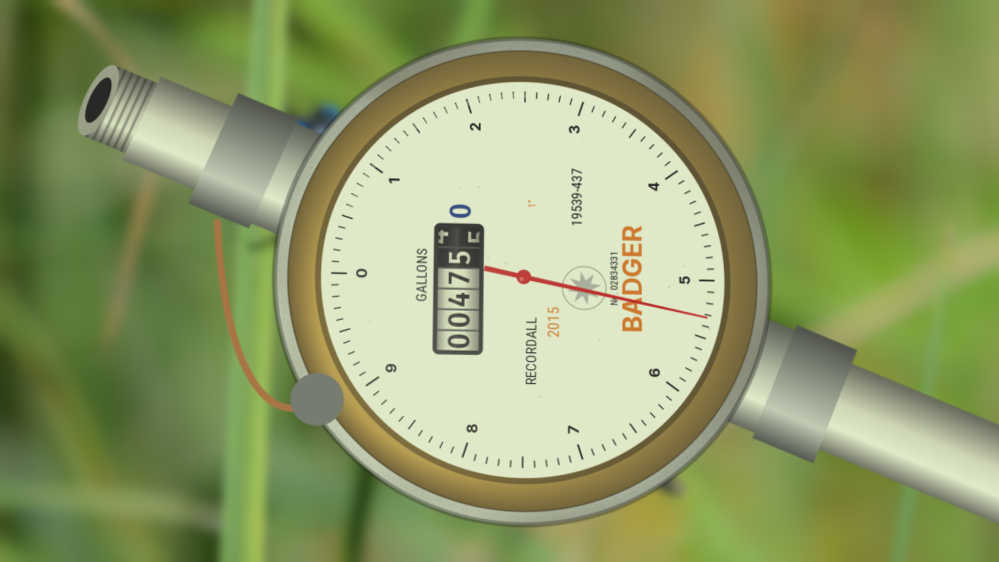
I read 47545.3,gal
